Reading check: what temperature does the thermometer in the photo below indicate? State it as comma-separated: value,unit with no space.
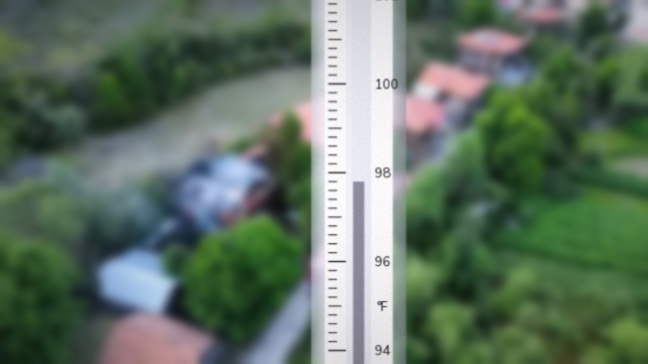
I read 97.8,°F
